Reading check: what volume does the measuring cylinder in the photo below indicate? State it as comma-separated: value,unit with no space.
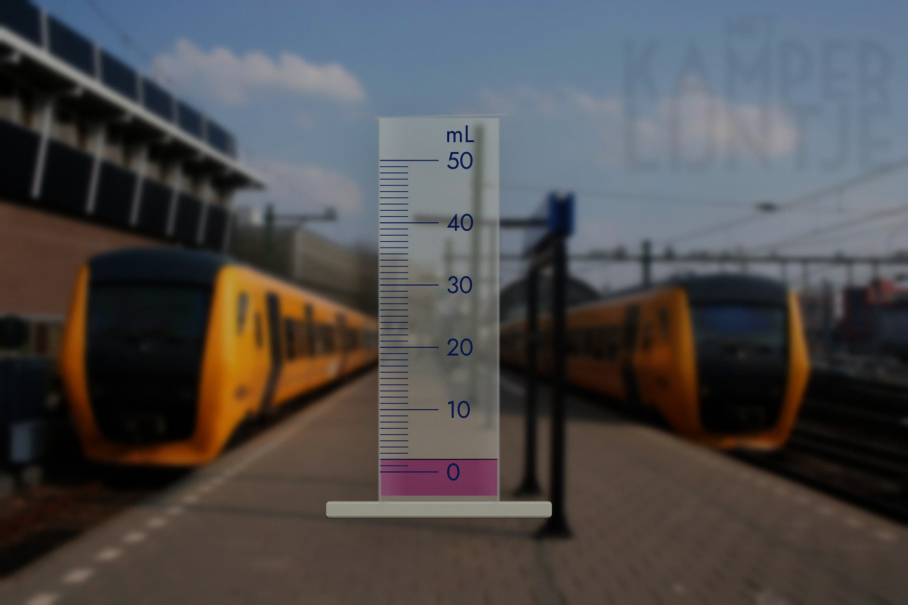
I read 2,mL
